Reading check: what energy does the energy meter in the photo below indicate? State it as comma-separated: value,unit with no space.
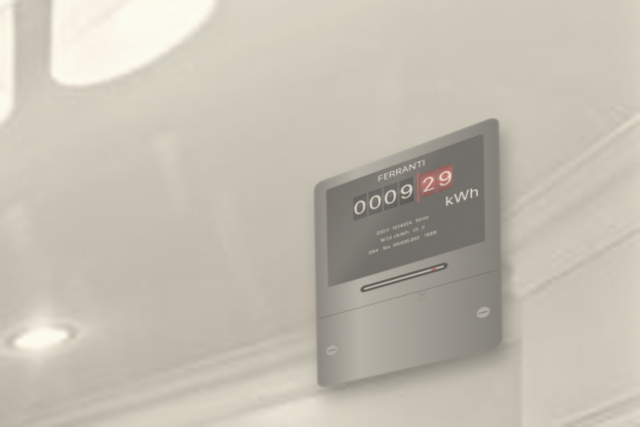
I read 9.29,kWh
